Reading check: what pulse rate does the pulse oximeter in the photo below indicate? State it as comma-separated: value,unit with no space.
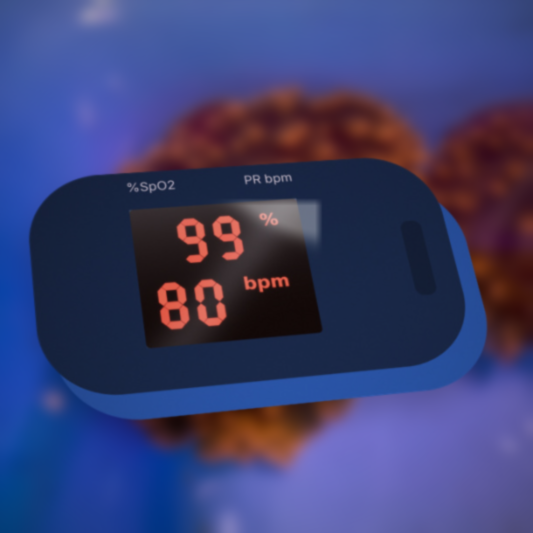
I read 80,bpm
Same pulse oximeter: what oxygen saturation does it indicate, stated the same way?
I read 99,%
